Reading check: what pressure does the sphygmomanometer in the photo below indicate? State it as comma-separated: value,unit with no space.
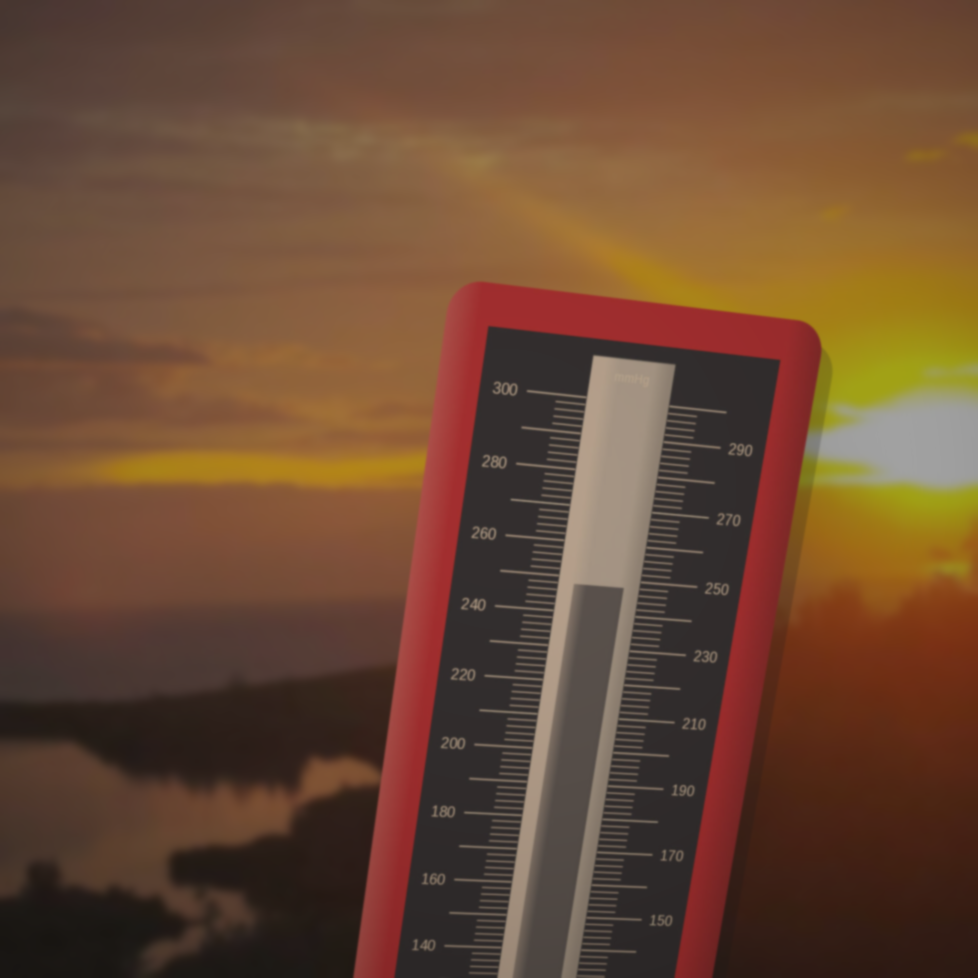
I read 248,mmHg
